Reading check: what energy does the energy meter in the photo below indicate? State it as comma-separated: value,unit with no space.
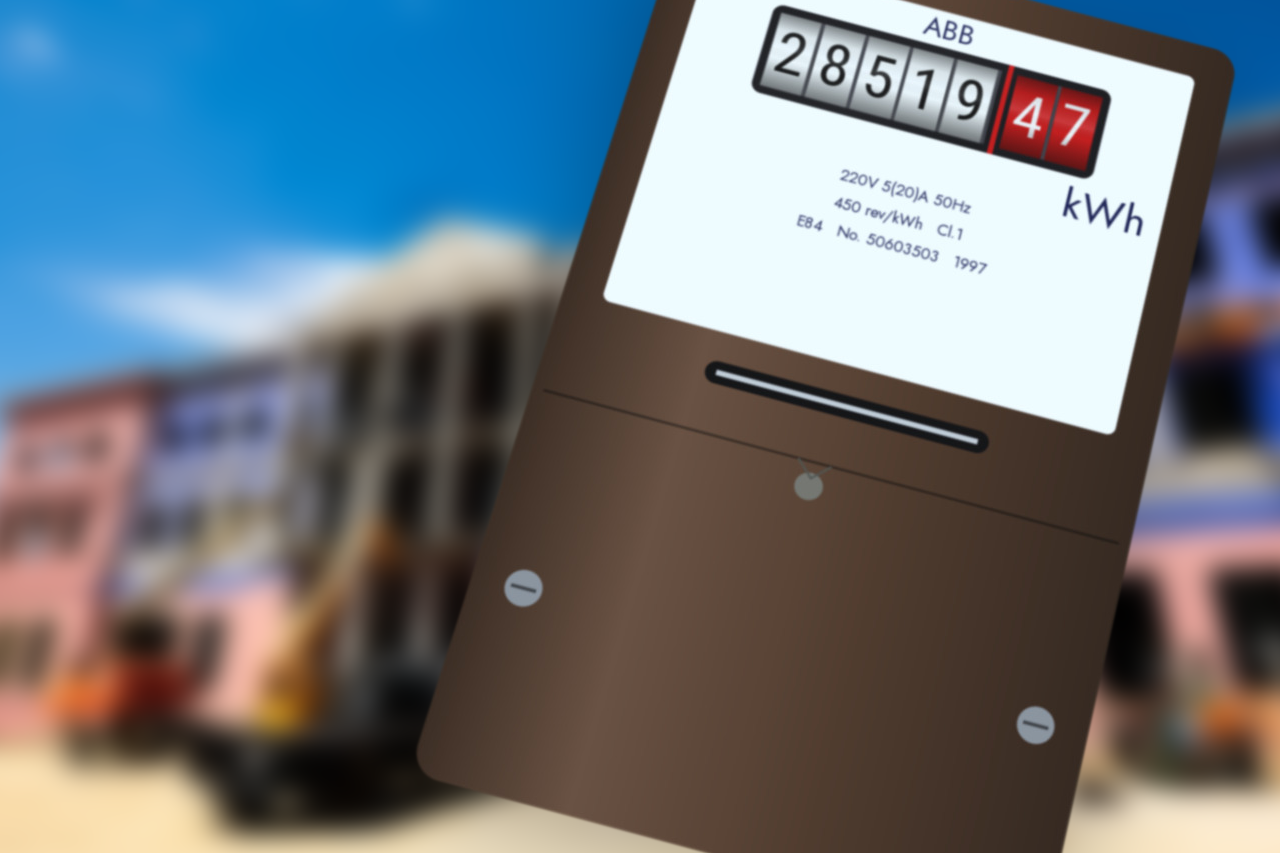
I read 28519.47,kWh
